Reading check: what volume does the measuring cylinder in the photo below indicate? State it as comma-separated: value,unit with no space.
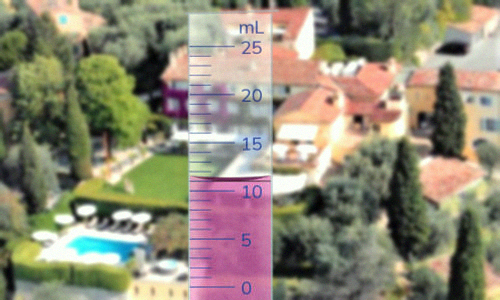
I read 11,mL
